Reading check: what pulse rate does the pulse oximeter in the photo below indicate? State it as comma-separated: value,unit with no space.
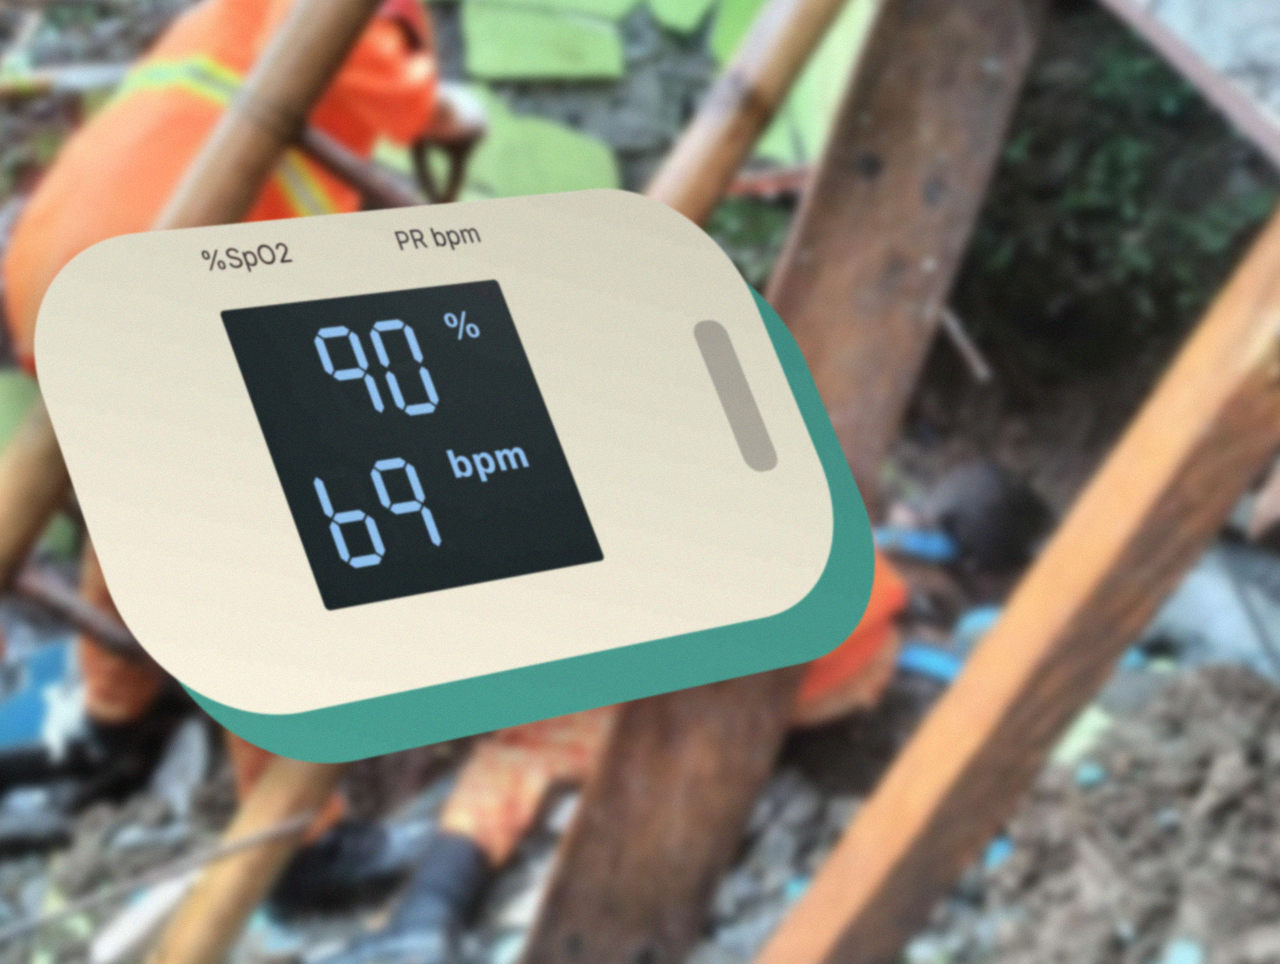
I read 69,bpm
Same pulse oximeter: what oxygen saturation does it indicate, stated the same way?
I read 90,%
